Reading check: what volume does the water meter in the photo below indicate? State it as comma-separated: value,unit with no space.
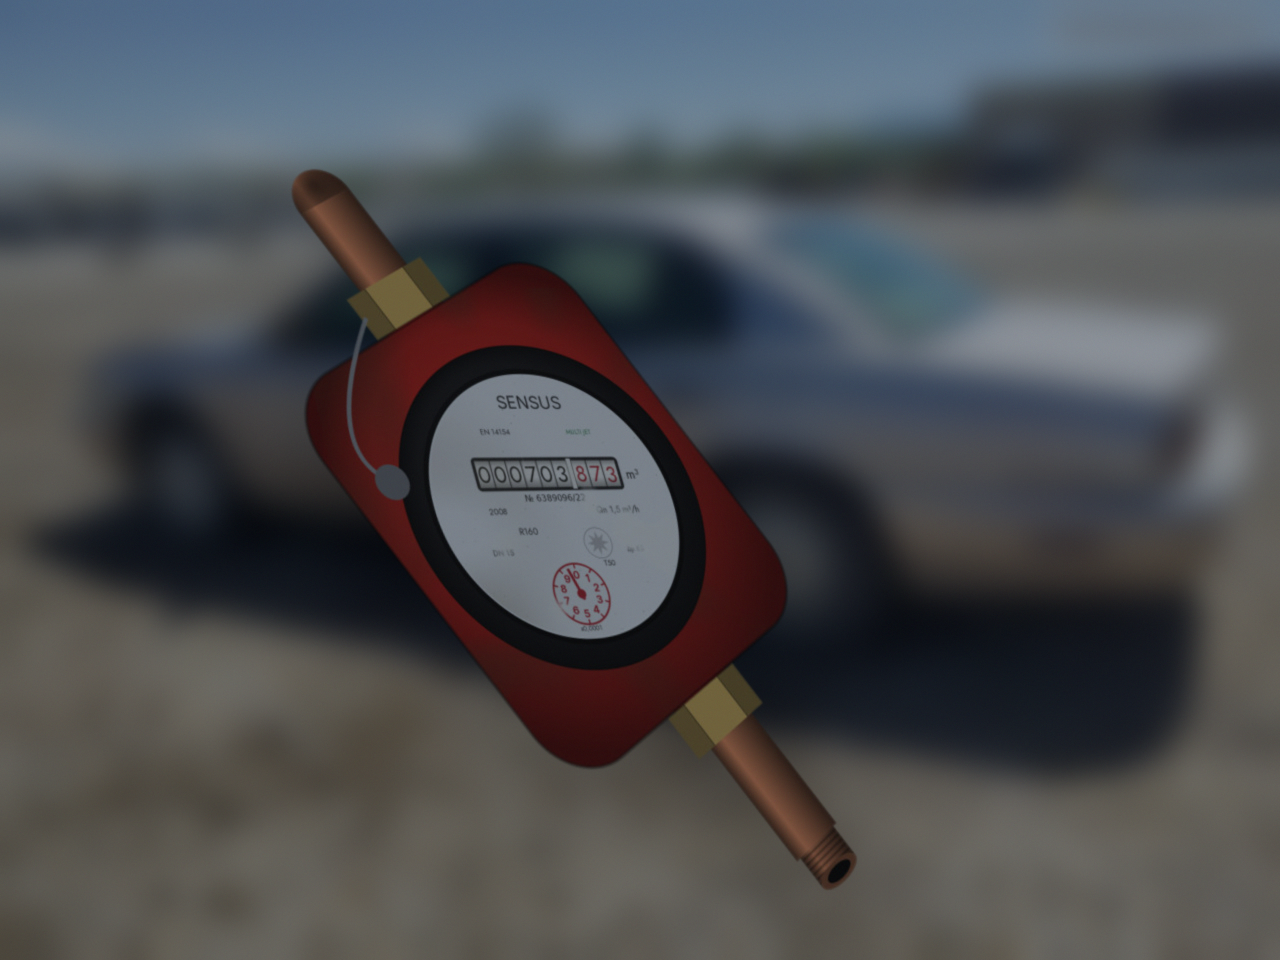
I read 703.8729,m³
